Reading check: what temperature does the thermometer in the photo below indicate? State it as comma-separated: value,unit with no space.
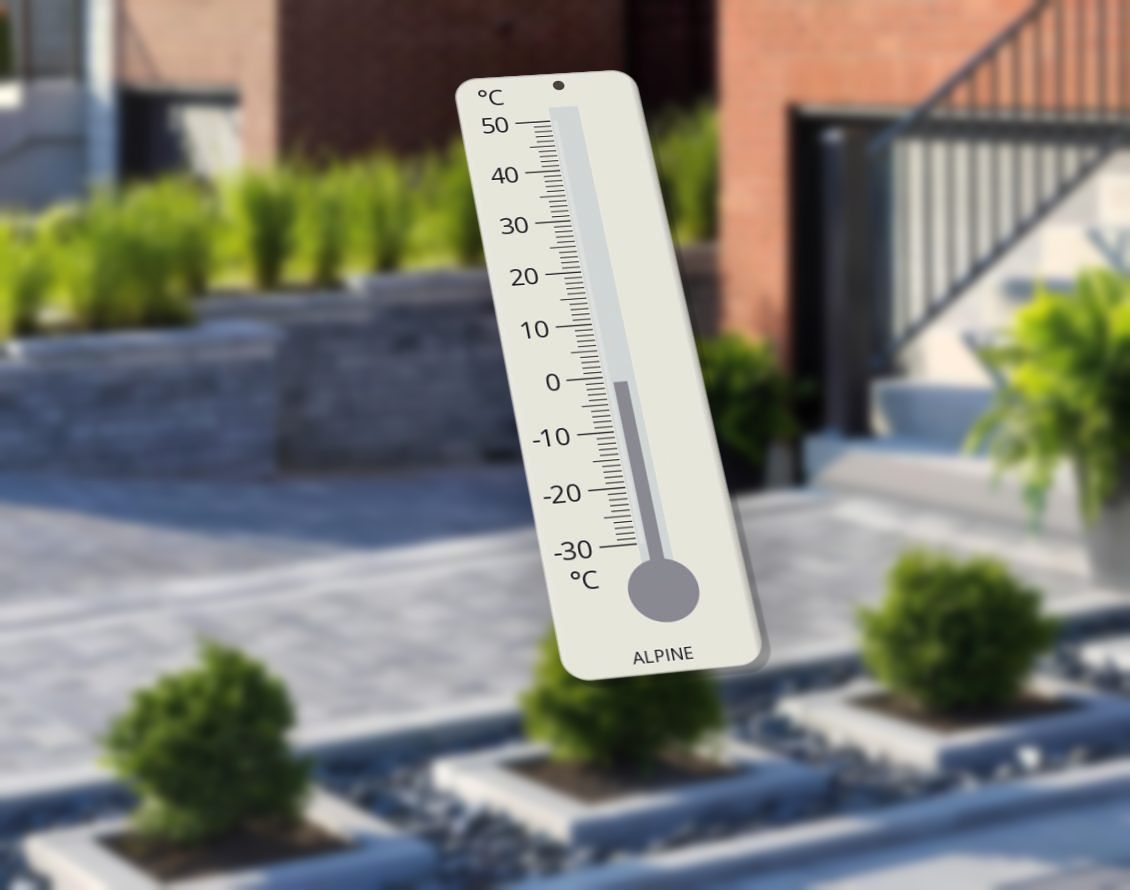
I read -1,°C
